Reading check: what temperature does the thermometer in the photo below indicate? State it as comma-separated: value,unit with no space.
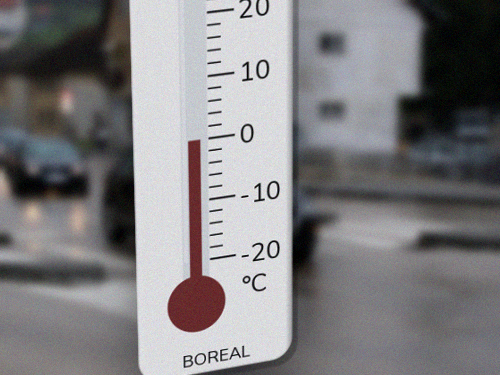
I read 0,°C
